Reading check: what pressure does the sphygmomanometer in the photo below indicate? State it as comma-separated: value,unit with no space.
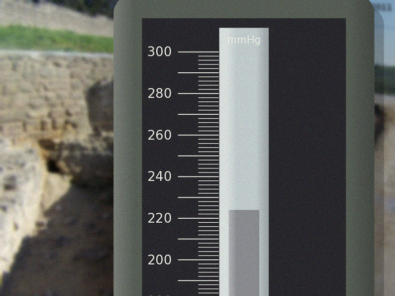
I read 224,mmHg
